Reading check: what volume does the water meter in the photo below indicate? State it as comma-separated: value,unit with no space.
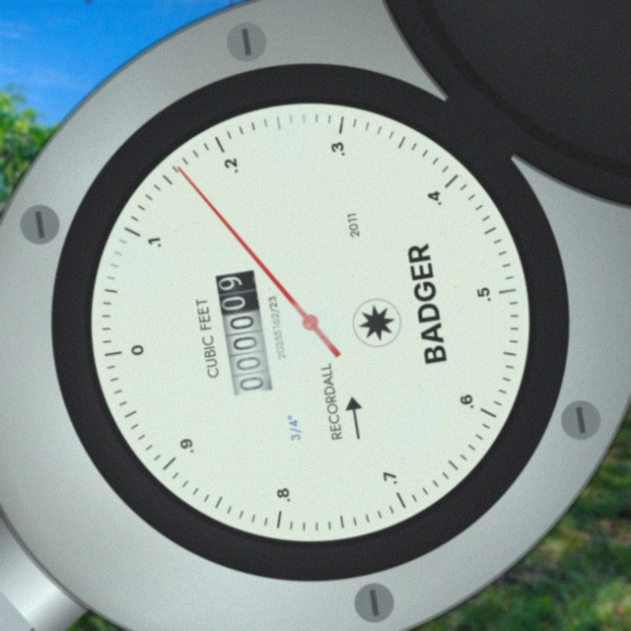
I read 9.16,ft³
